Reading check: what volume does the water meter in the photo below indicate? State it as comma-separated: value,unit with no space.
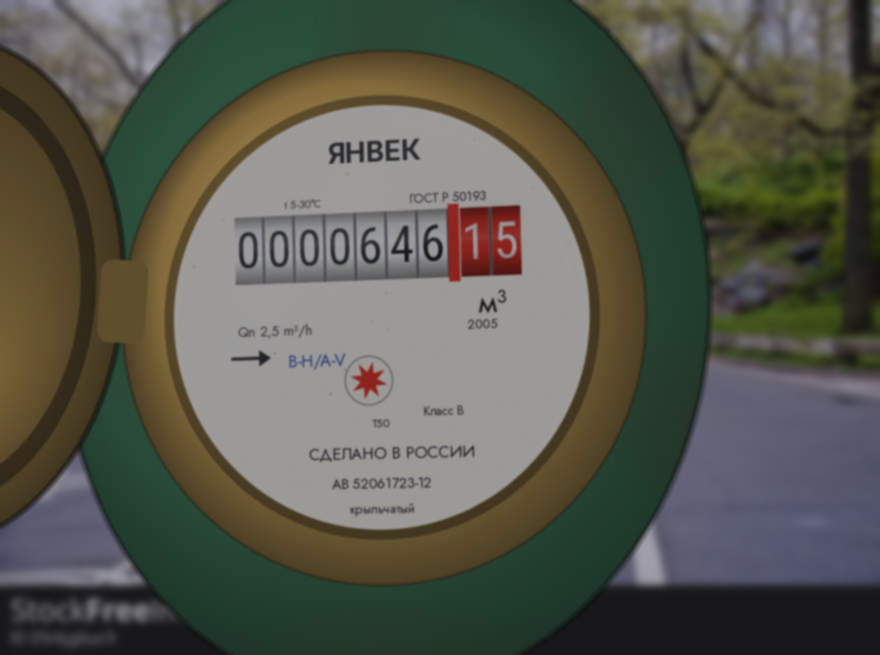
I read 646.15,m³
